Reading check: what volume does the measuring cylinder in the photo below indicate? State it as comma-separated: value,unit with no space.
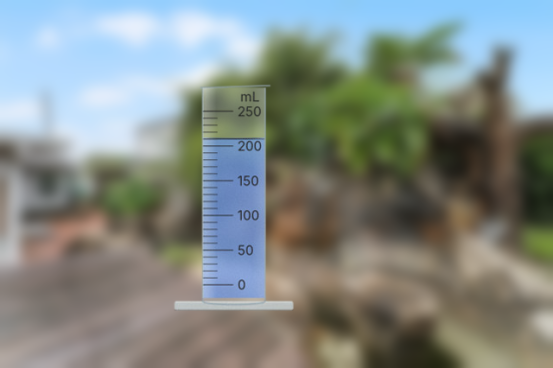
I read 210,mL
